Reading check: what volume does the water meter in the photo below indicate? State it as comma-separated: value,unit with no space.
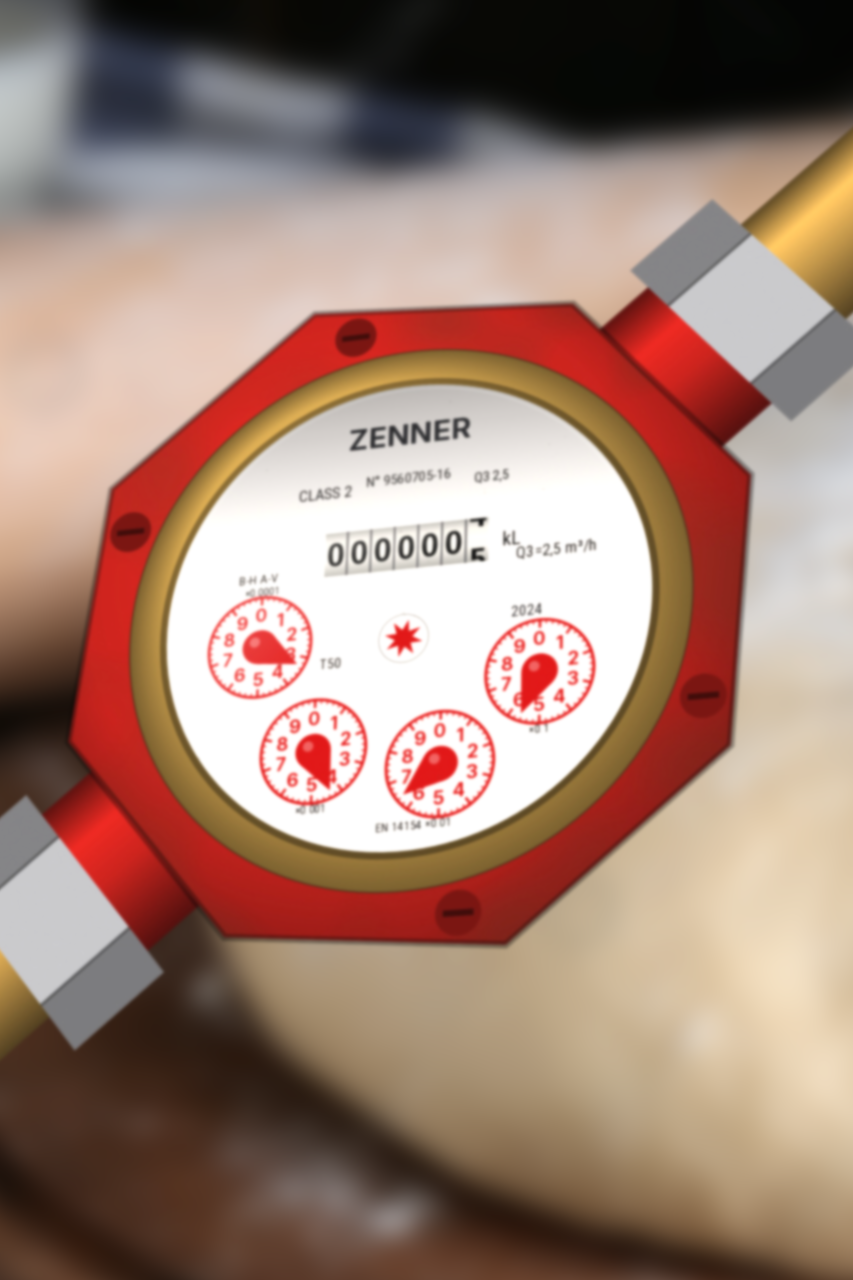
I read 4.5643,kL
